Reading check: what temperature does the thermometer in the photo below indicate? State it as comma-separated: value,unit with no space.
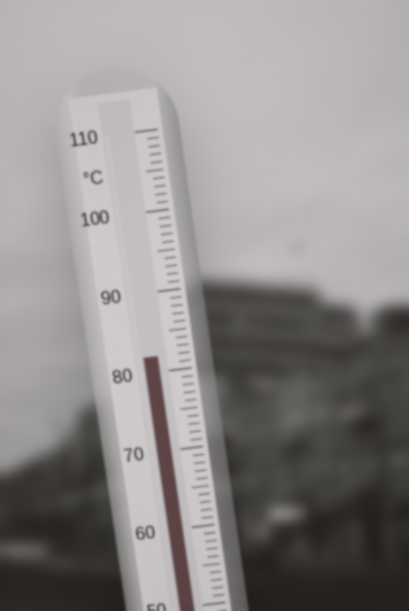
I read 82,°C
